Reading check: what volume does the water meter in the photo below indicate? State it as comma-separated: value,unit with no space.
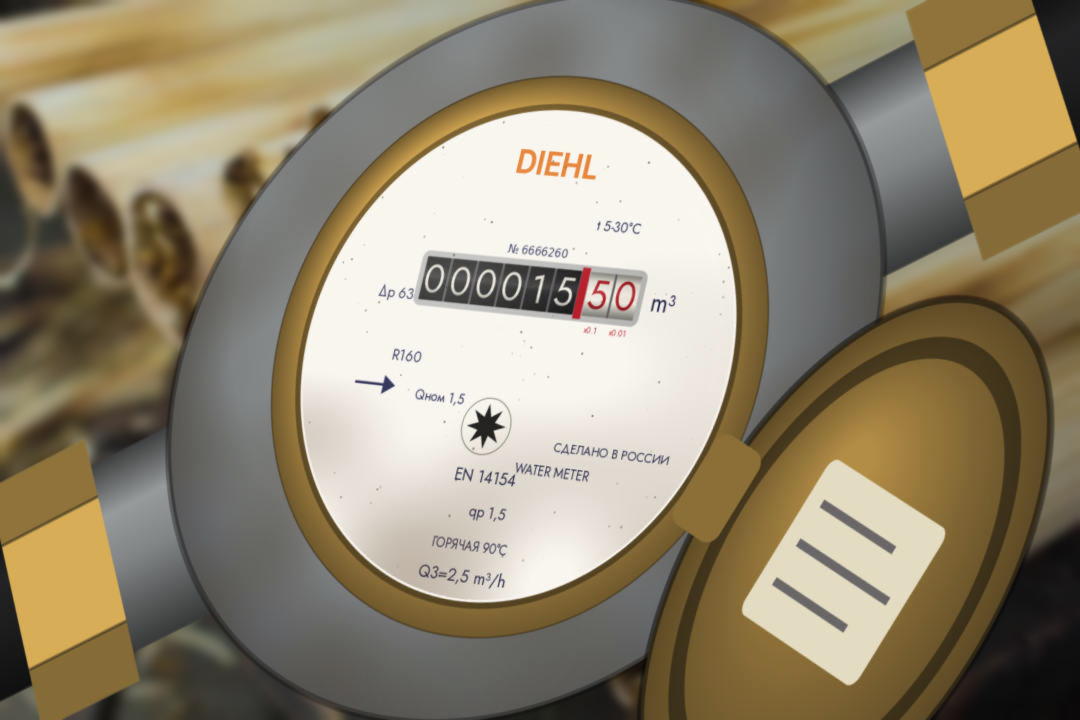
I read 15.50,m³
